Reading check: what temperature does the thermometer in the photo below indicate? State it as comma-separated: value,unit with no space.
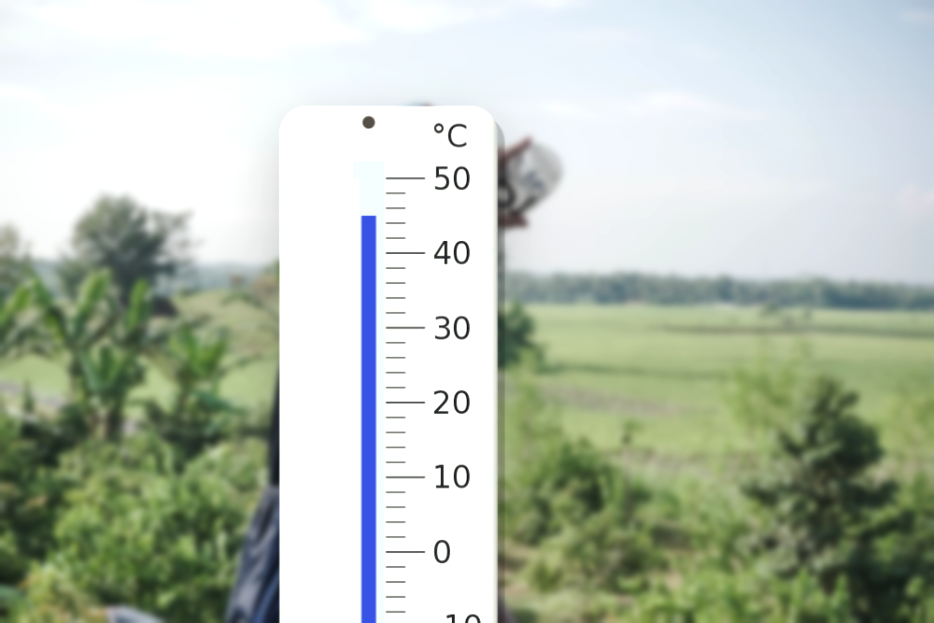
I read 45,°C
